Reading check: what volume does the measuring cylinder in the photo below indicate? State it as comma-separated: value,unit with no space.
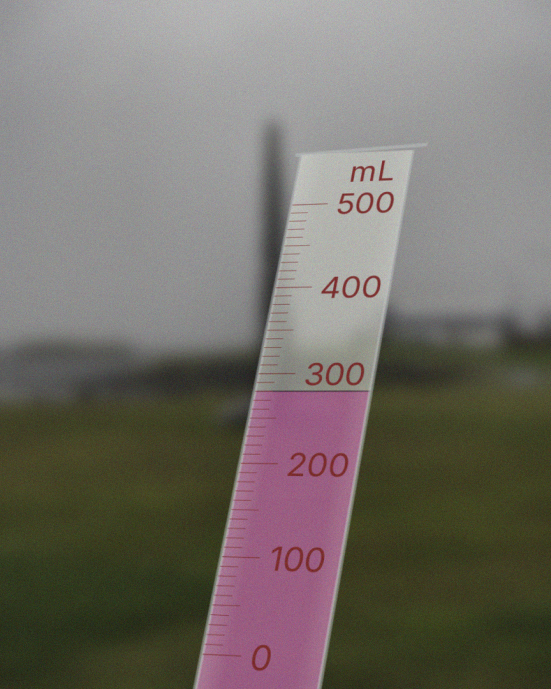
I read 280,mL
